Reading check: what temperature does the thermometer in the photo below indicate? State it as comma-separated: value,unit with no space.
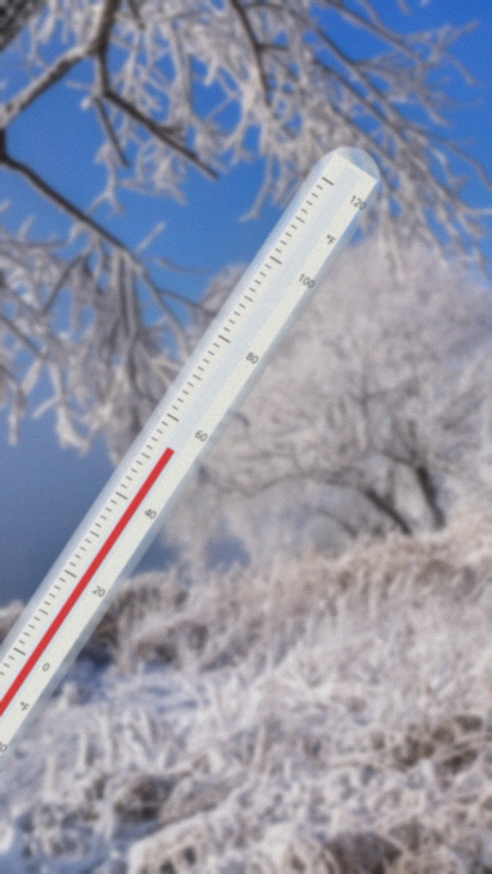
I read 54,°F
